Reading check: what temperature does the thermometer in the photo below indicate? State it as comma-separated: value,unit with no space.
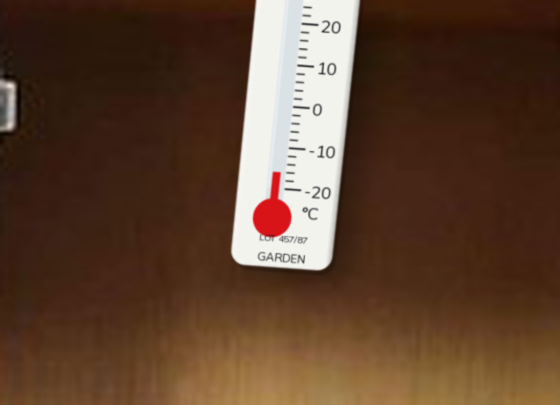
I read -16,°C
